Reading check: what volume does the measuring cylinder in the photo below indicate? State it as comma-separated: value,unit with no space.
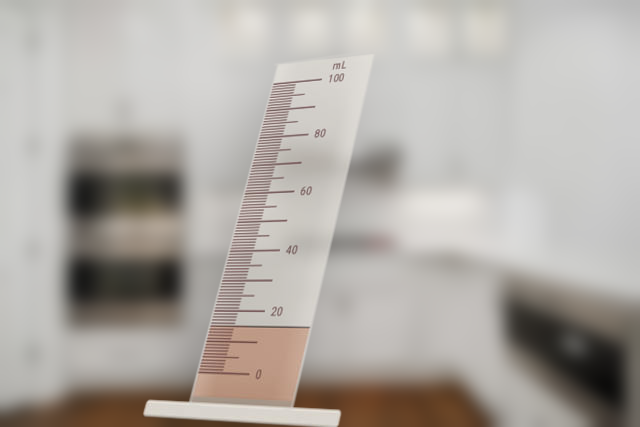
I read 15,mL
